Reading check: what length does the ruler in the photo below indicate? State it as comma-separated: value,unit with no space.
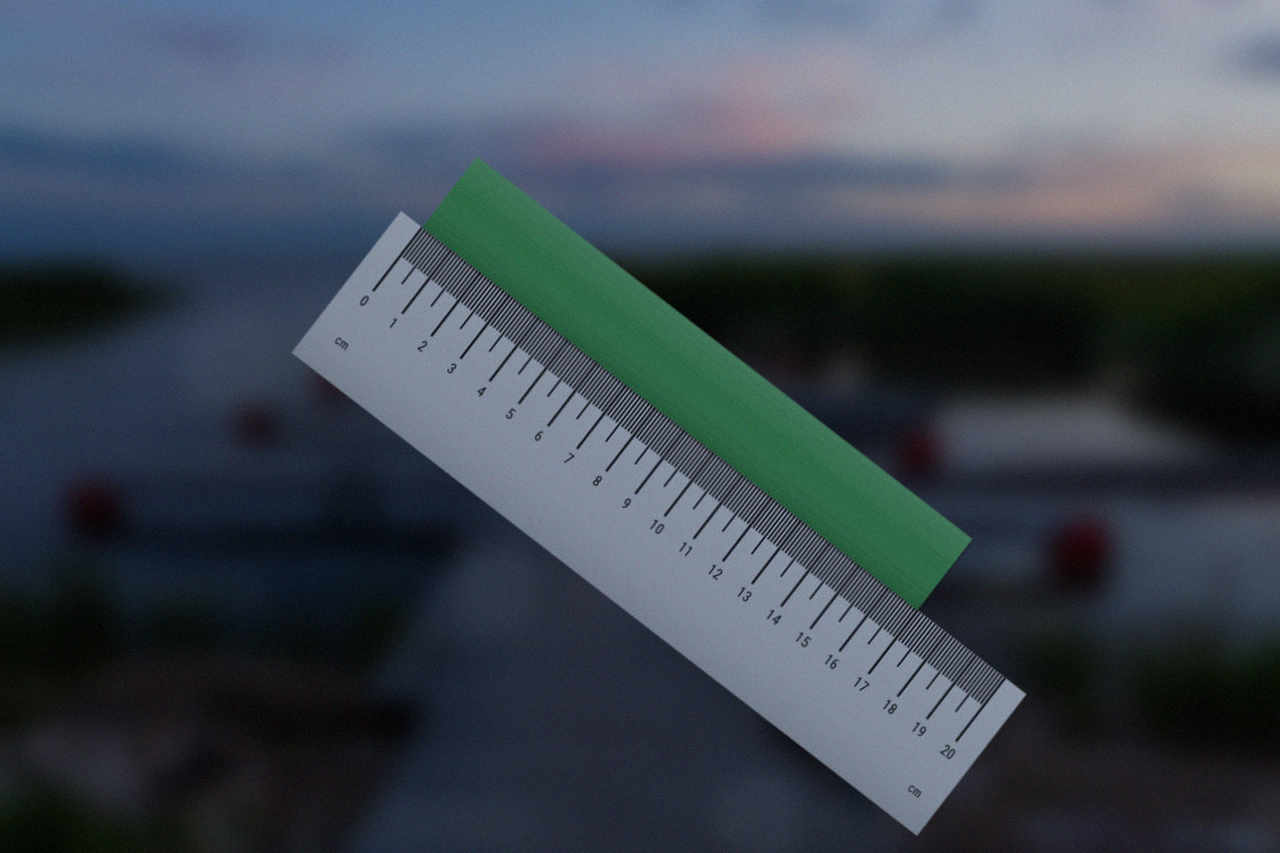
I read 17,cm
